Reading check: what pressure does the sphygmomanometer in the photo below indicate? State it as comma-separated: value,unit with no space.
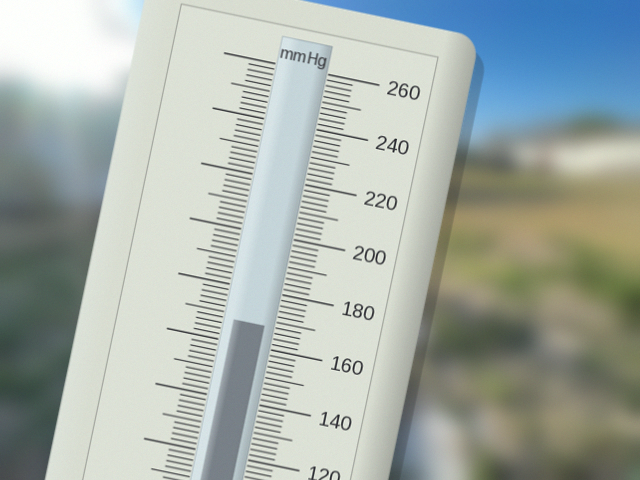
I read 168,mmHg
